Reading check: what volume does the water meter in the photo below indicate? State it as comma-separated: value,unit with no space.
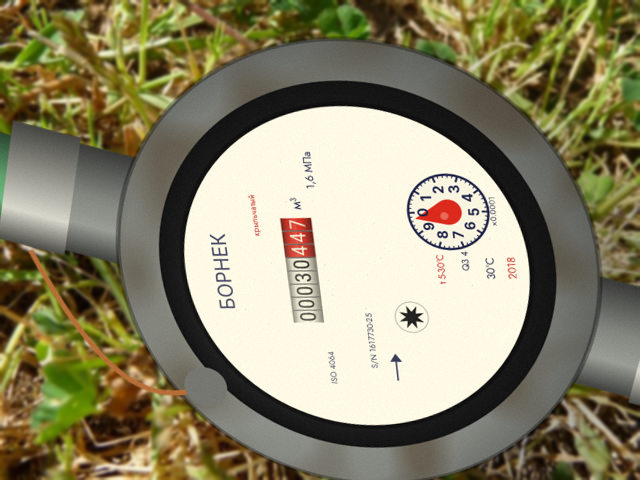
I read 30.4469,m³
